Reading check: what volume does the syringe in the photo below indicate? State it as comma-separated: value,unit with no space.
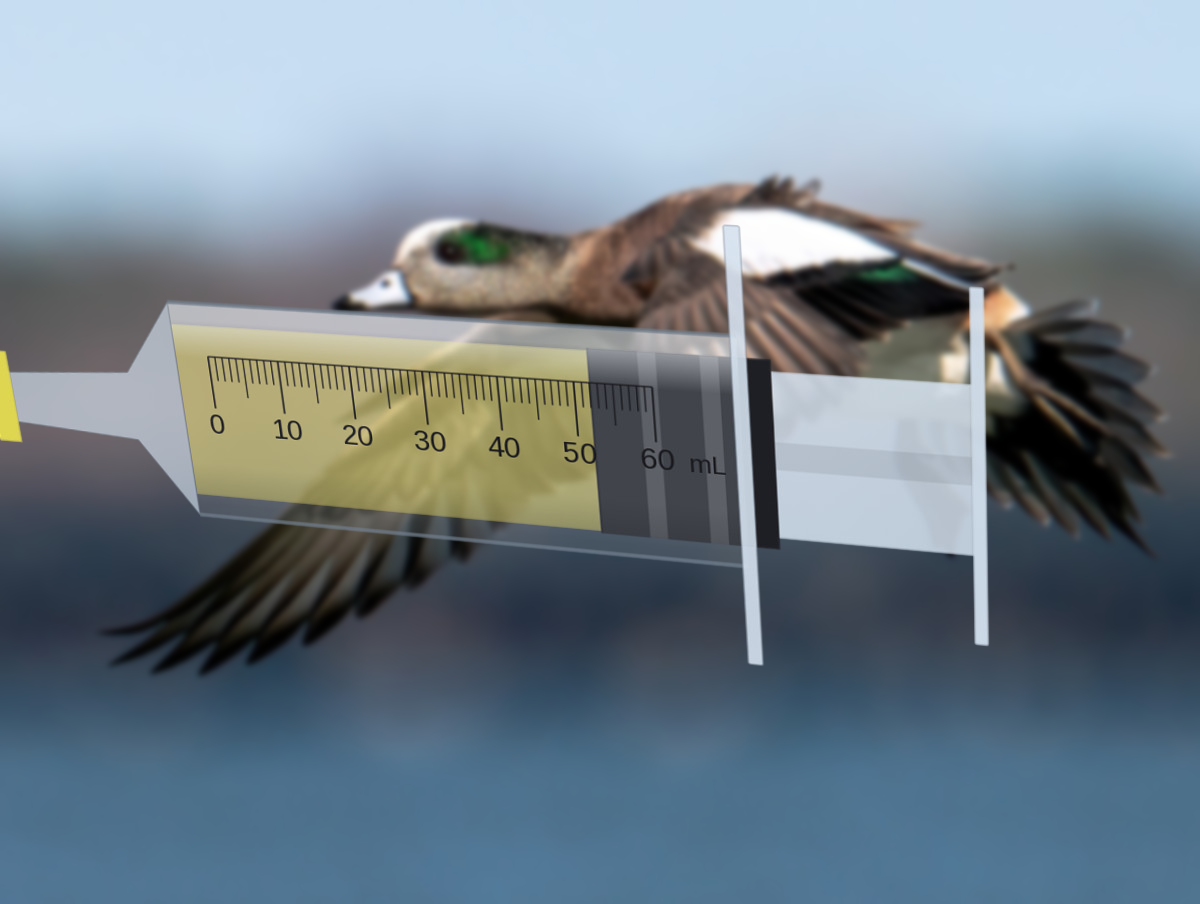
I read 52,mL
